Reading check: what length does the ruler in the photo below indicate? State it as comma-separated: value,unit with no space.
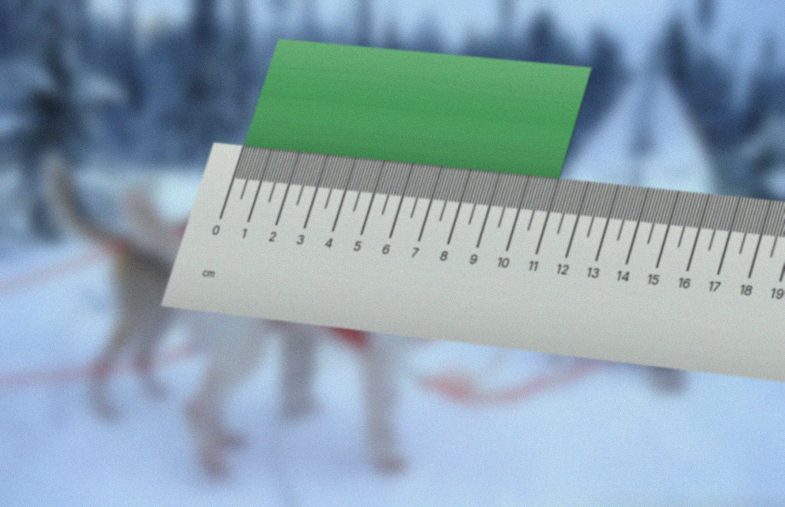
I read 11,cm
